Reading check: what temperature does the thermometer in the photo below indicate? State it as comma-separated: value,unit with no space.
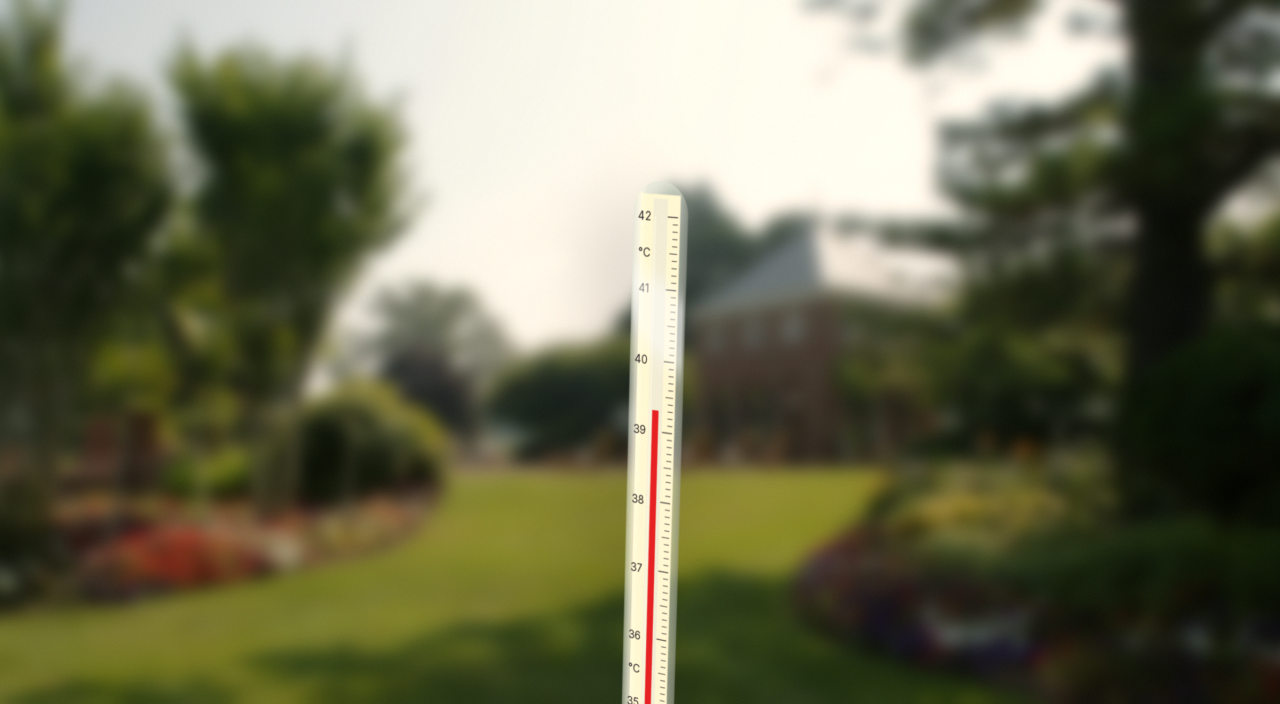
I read 39.3,°C
